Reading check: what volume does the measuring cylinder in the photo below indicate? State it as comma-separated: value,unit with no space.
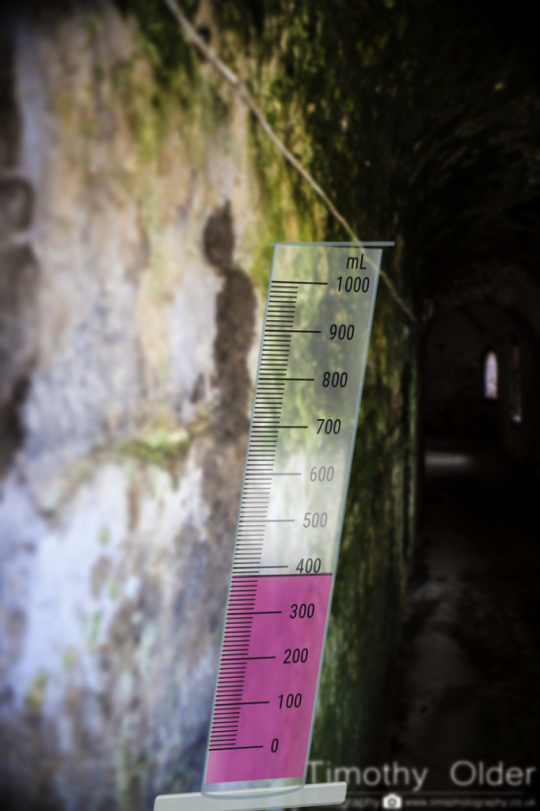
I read 380,mL
